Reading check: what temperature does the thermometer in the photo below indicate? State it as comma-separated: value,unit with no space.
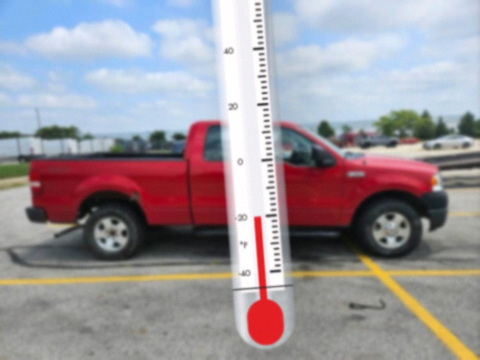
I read -20,°F
